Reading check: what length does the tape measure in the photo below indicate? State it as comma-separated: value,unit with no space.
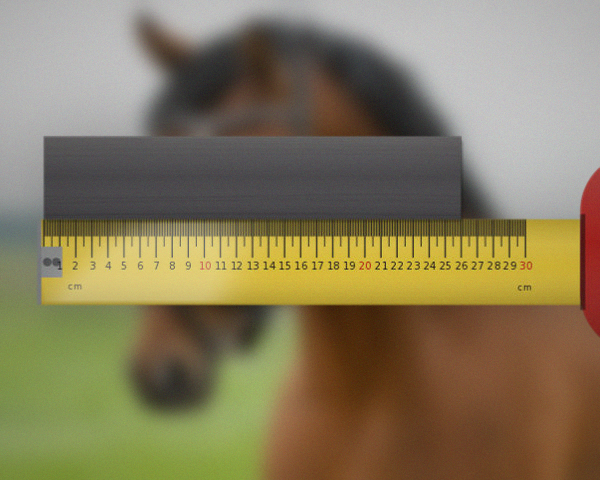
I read 26,cm
